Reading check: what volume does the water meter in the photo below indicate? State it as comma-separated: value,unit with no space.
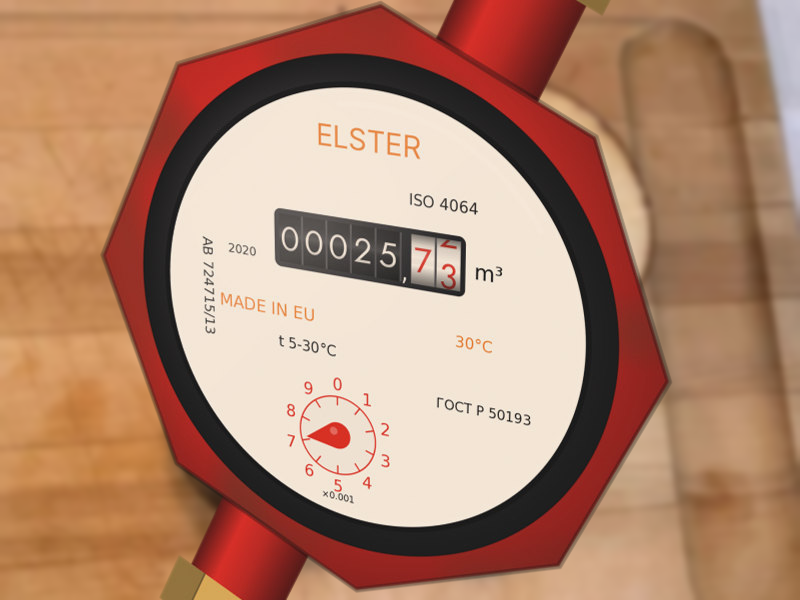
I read 25.727,m³
